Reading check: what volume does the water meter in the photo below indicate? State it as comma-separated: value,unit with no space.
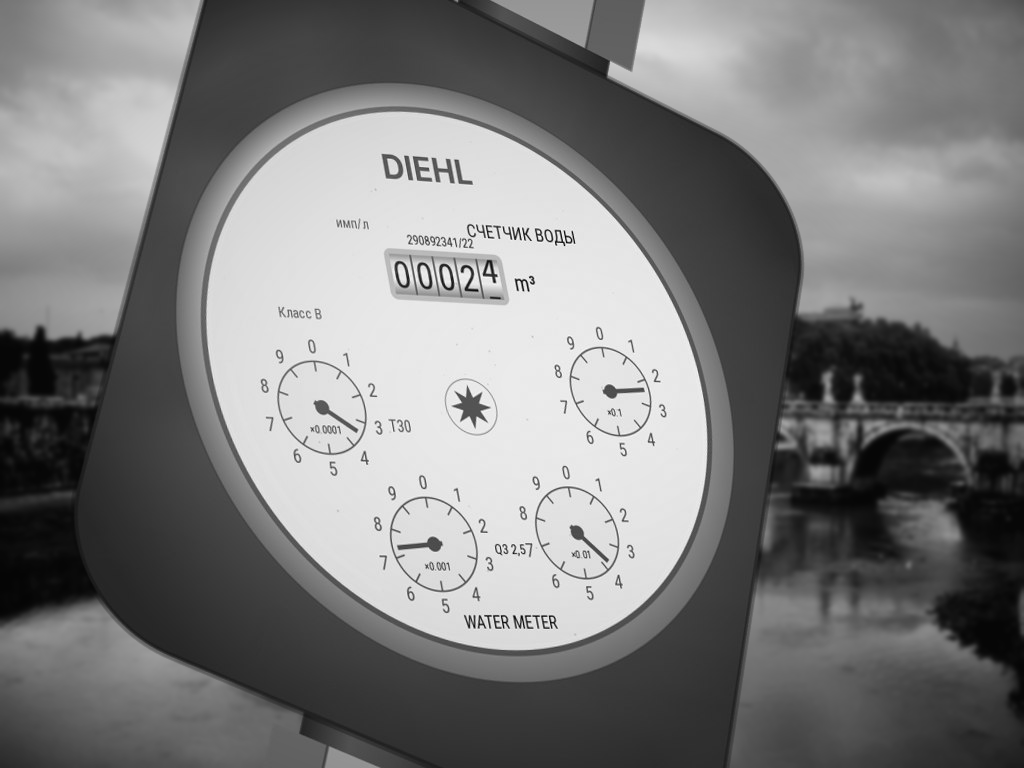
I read 24.2373,m³
